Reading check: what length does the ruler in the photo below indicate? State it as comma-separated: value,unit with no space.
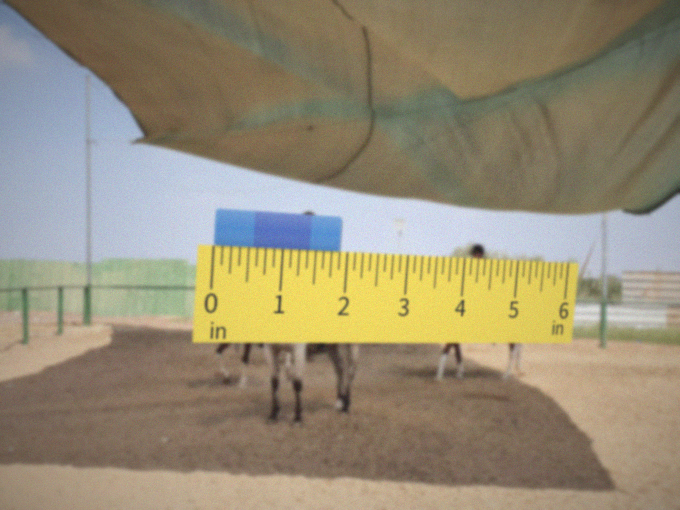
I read 1.875,in
